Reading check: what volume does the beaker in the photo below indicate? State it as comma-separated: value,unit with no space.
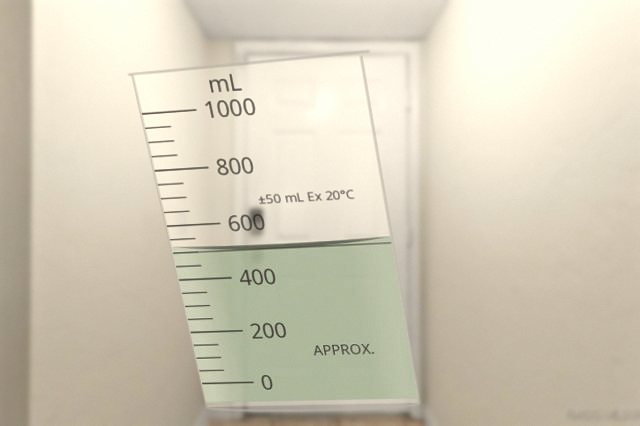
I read 500,mL
